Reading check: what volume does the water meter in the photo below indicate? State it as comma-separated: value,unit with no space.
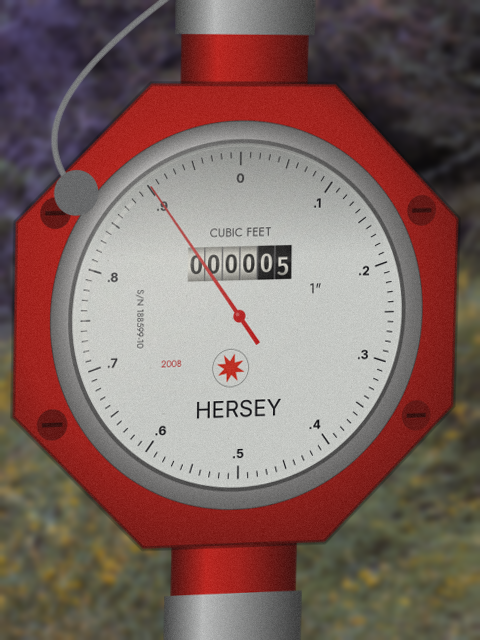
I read 4.90,ft³
